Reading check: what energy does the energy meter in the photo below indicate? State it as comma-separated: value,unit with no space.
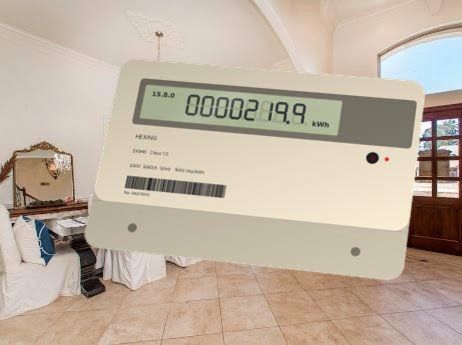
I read 219.9,kWh
